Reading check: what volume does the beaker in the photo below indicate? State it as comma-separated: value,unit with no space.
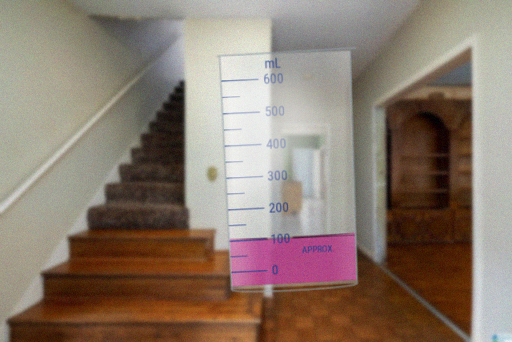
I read 100,mL
